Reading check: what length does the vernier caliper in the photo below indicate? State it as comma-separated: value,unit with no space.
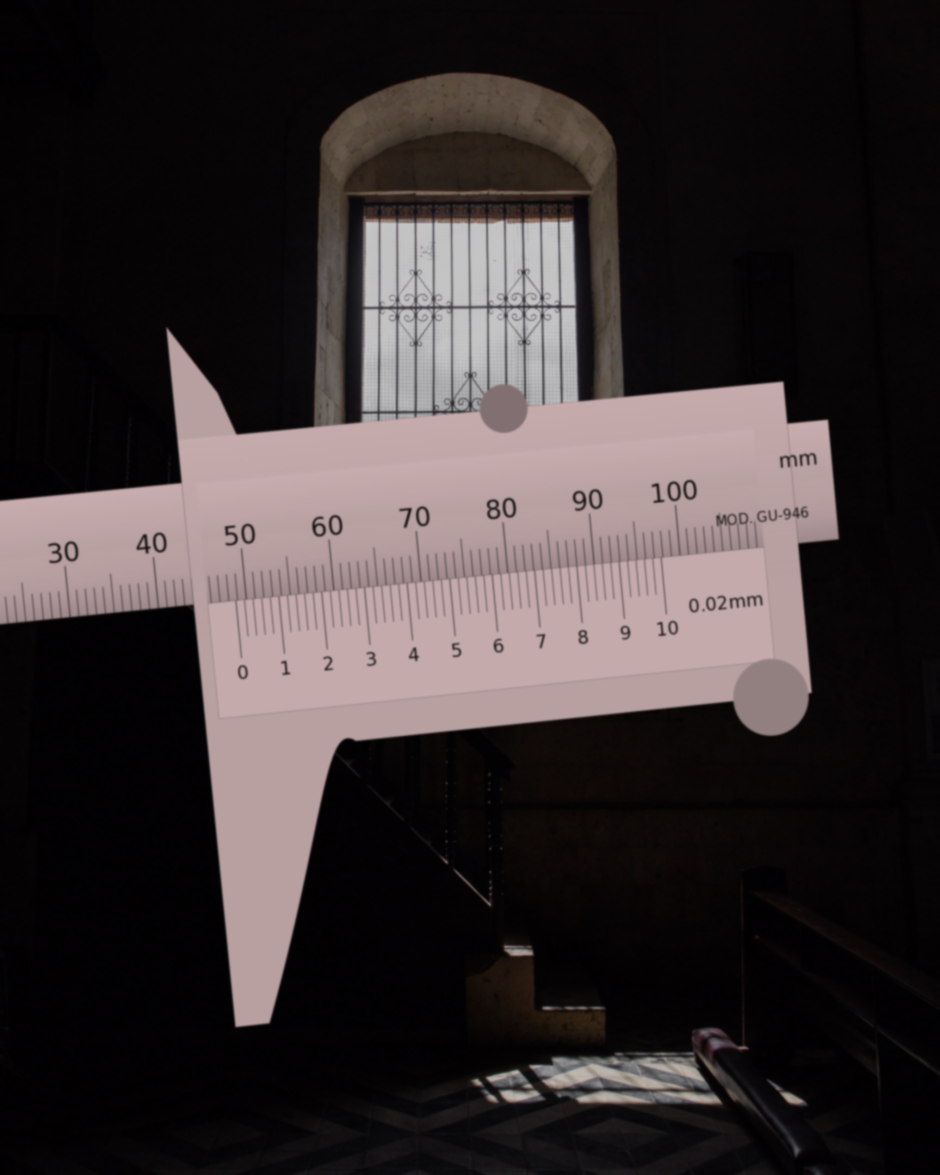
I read 48.8,mm
